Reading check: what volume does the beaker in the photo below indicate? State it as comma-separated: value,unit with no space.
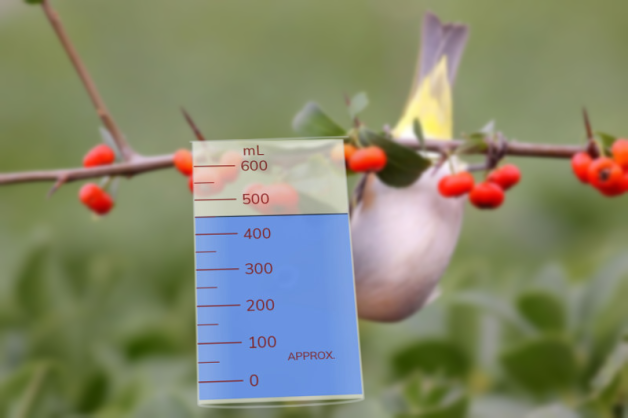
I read 450,mL
